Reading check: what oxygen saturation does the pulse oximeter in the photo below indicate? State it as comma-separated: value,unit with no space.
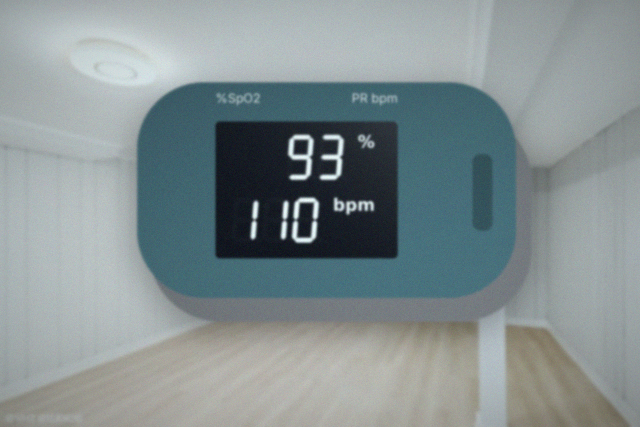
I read 93,%
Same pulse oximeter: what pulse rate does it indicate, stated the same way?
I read 110,bpm
